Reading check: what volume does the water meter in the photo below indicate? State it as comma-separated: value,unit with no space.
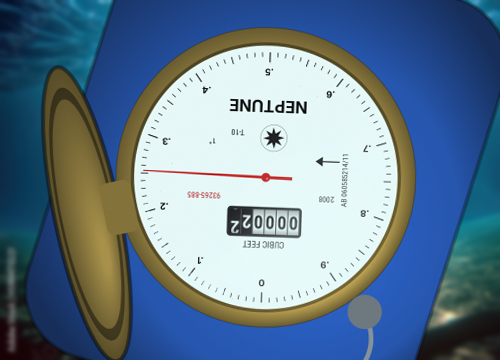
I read 22.25,ft³
